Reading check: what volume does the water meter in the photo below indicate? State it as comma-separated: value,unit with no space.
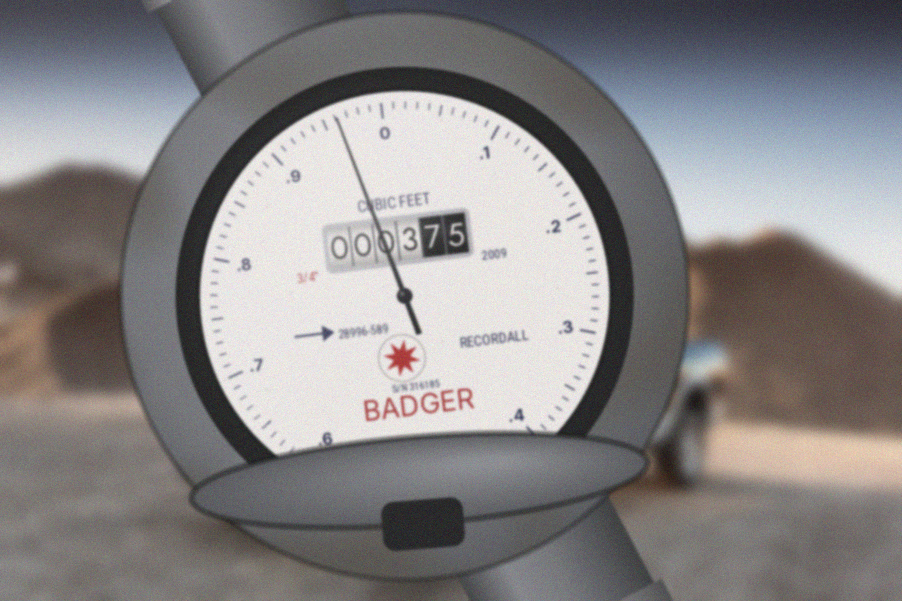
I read 374.96,ft³
